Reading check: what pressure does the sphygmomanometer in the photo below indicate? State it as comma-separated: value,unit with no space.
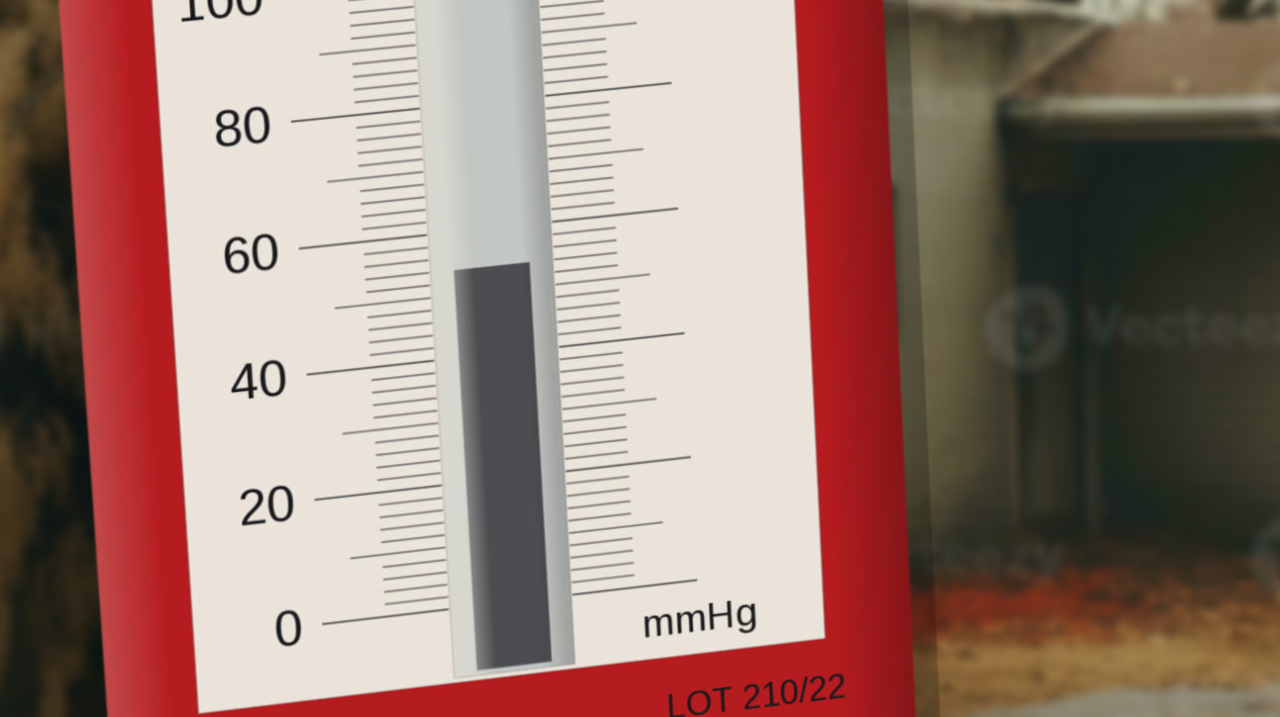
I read 54,mmHg
